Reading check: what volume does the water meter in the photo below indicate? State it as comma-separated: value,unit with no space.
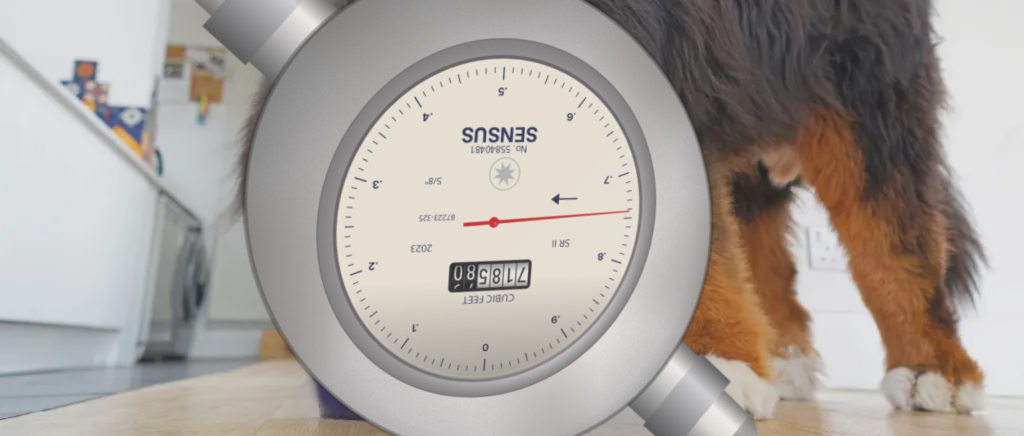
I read 718579.74,ft³
